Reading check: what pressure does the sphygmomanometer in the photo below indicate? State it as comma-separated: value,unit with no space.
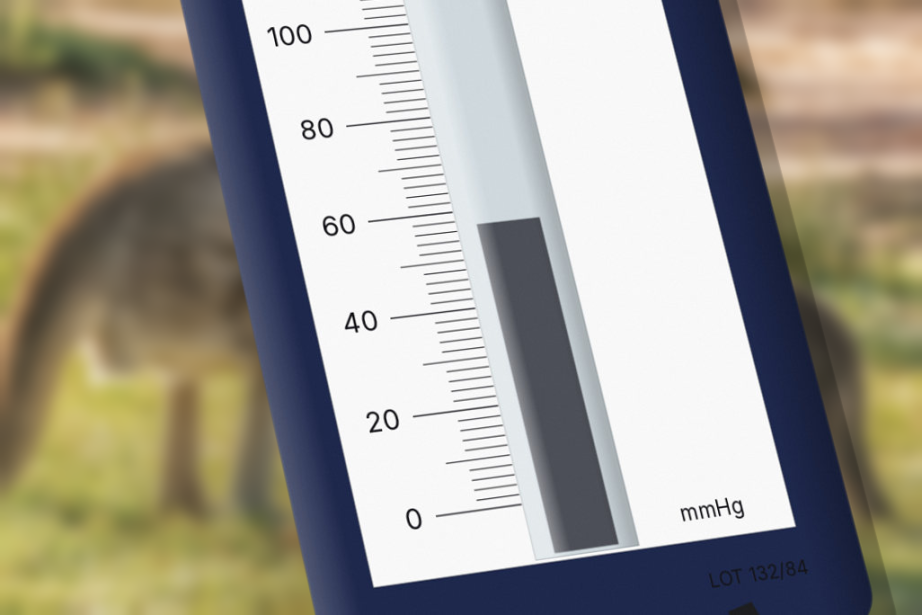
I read 57,mmHg
